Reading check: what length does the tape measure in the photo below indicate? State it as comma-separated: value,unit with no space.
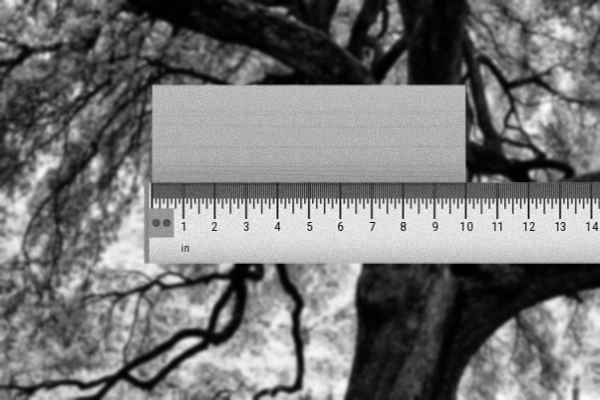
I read 10,in
